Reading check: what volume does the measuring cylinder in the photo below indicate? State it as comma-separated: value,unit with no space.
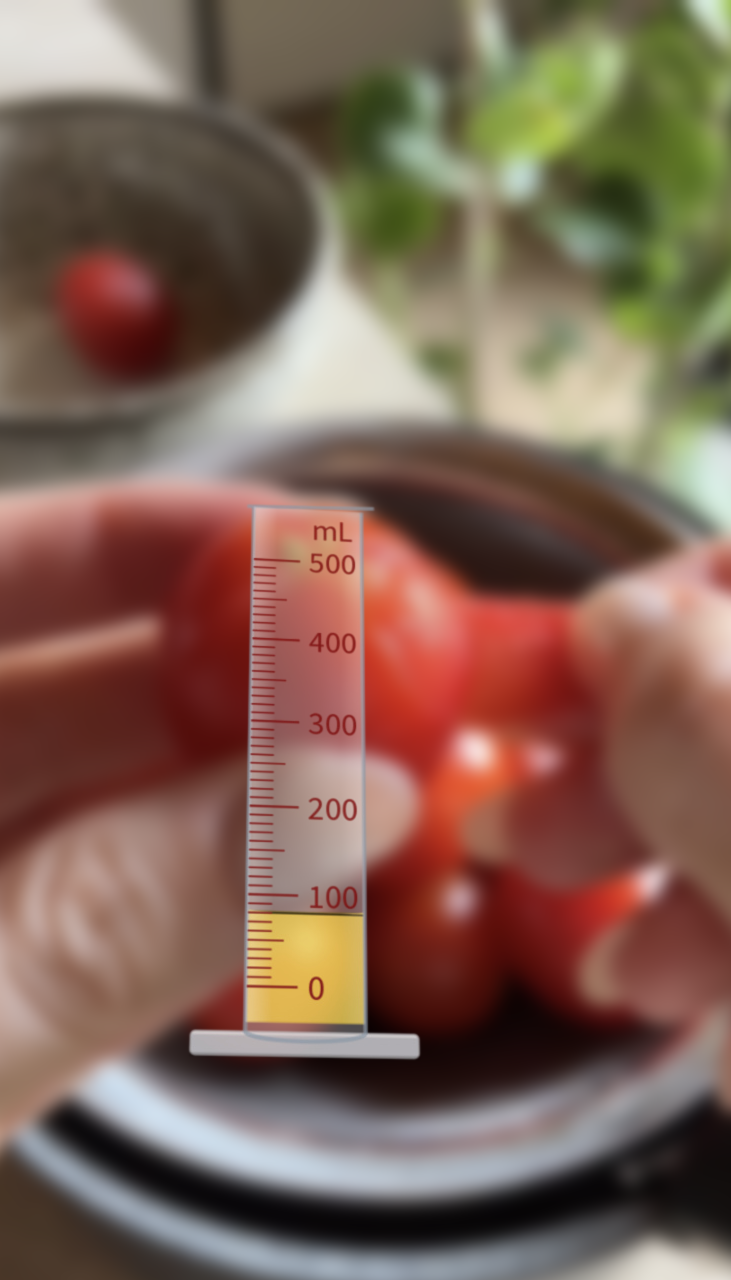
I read 80,mL
